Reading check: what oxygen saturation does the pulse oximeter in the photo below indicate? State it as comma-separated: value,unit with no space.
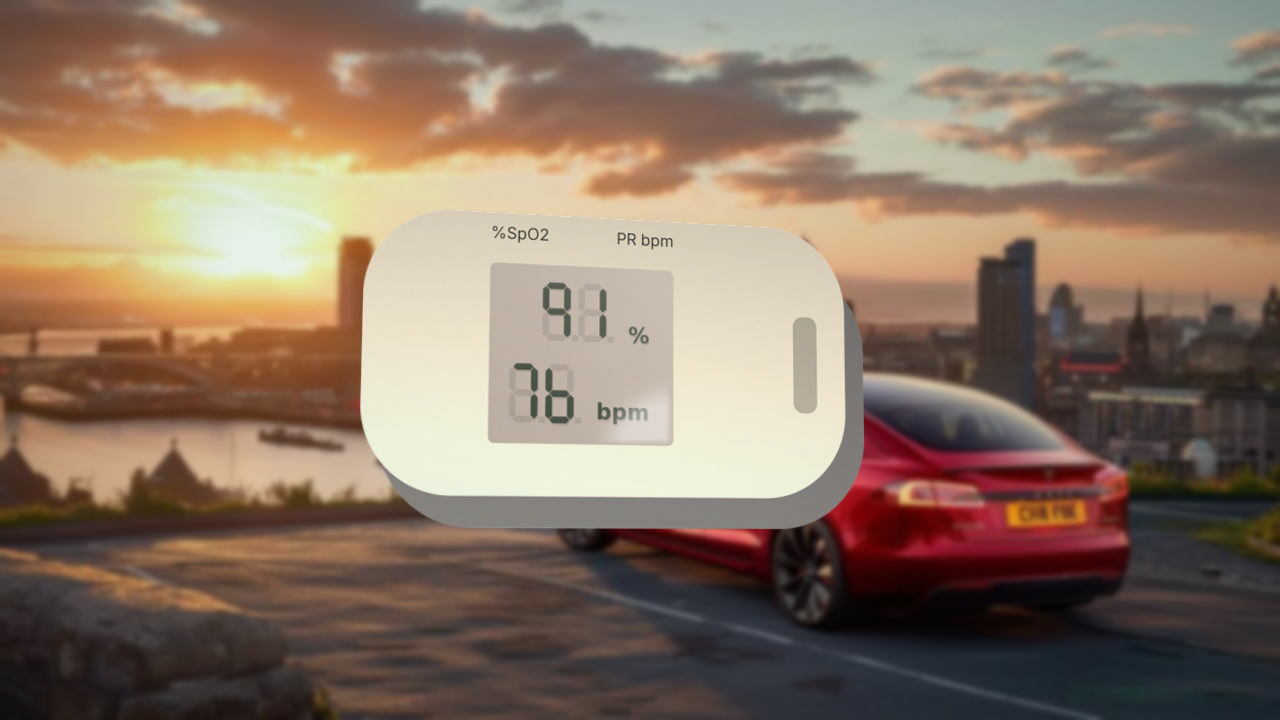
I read 91,%
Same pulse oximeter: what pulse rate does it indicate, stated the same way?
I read 76,bpm
